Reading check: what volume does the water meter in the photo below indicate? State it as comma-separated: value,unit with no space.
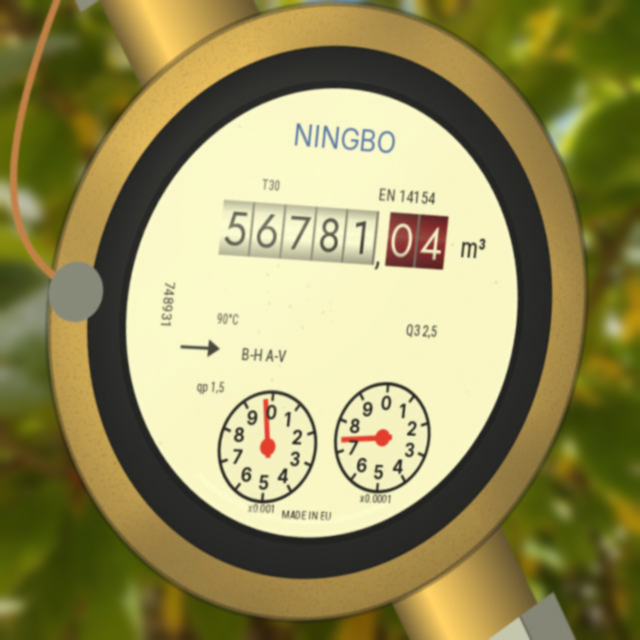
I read 56781.0397,m³
